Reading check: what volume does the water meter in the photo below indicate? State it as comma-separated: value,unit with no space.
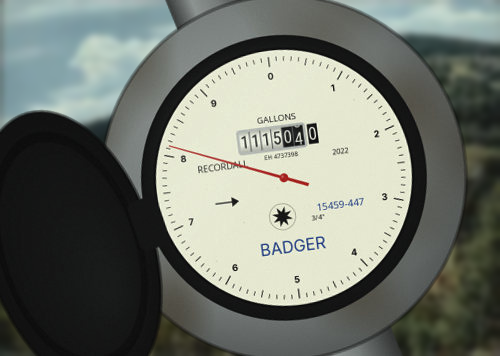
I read 1115038.1,gal
